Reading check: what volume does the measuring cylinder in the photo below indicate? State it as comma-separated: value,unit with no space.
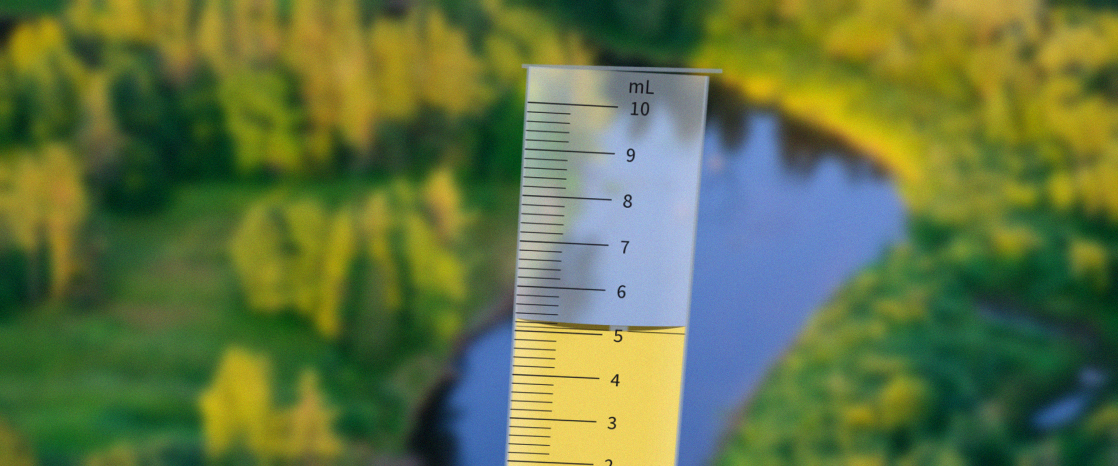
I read 5.1,mL
